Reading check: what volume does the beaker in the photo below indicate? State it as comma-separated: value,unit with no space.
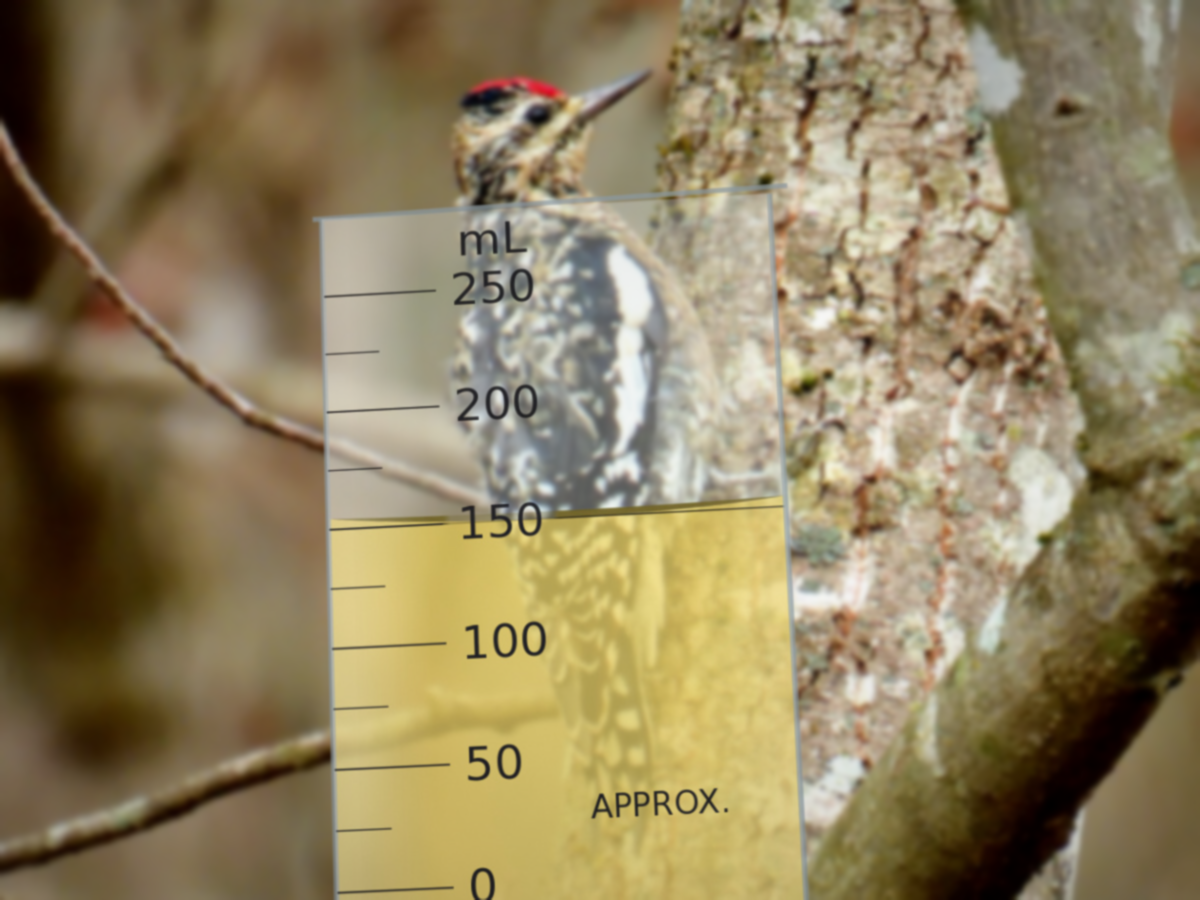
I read 150,mL
